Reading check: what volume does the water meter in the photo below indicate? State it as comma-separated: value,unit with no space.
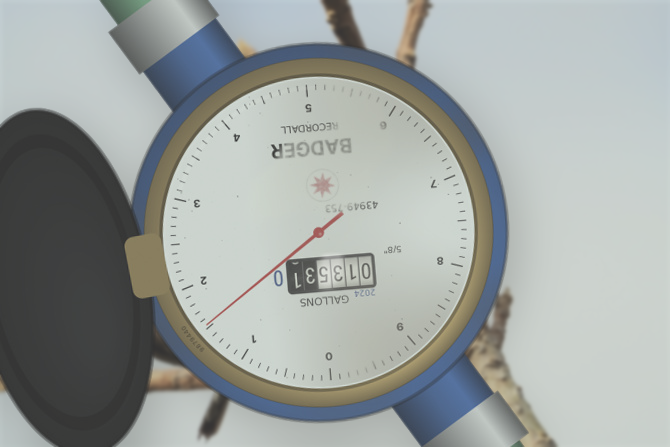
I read 135311.5,gal
